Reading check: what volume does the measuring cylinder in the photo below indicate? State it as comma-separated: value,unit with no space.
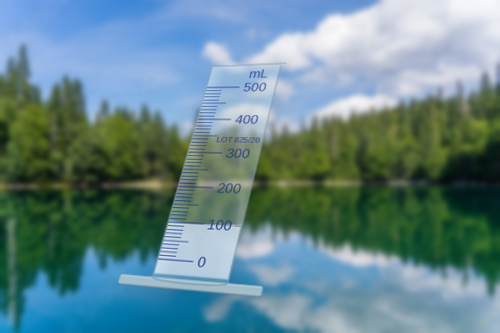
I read 100,mL
